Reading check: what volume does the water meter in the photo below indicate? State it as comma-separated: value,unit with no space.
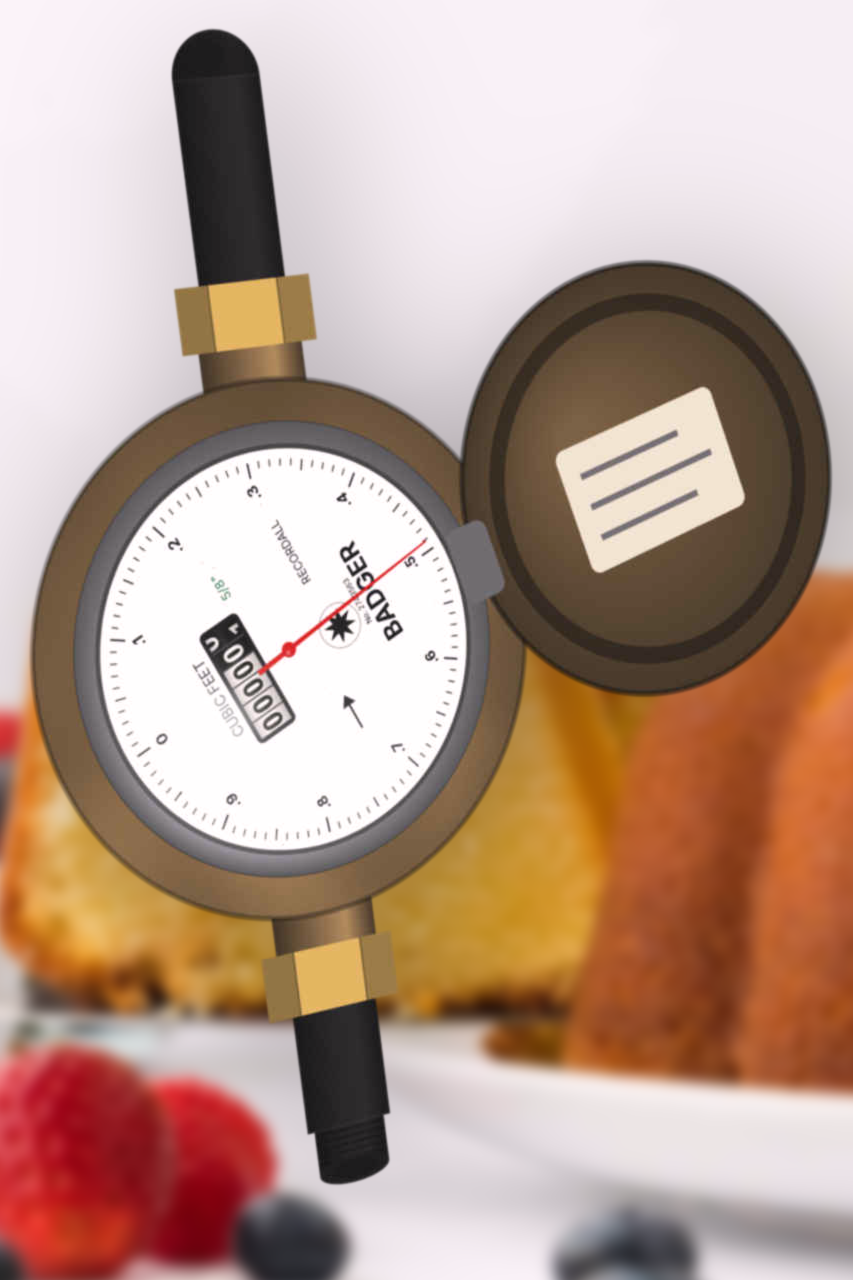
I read 0.49,ft³
